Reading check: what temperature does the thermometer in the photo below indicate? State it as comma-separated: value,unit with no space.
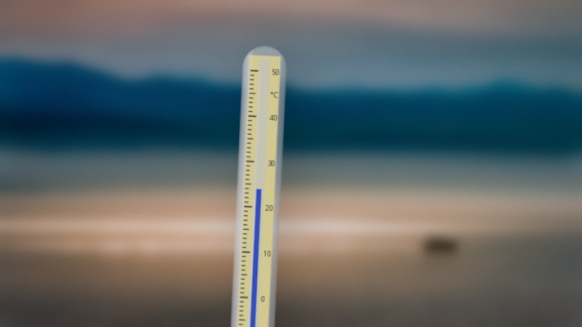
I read 24,°C
